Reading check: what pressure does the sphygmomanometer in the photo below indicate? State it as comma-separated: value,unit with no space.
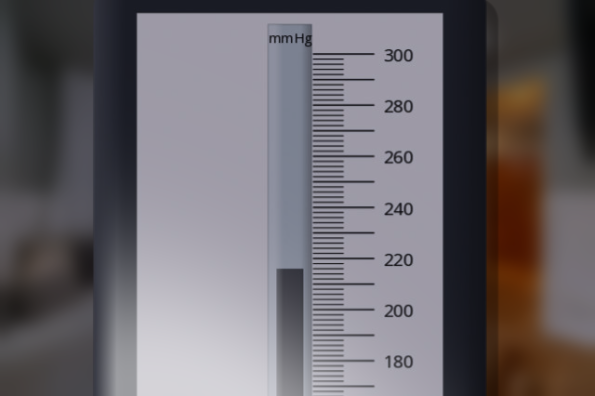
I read 216,mmHg
